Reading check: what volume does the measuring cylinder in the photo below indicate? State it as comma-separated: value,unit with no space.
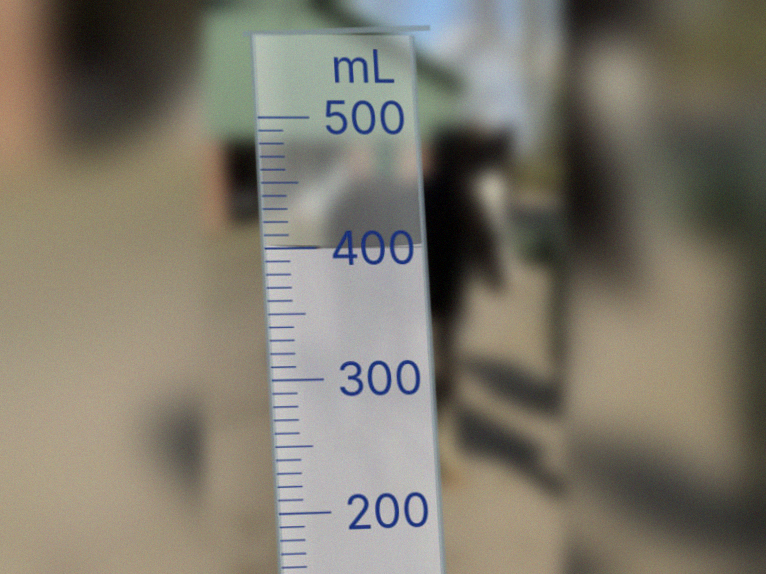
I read 400,mL
